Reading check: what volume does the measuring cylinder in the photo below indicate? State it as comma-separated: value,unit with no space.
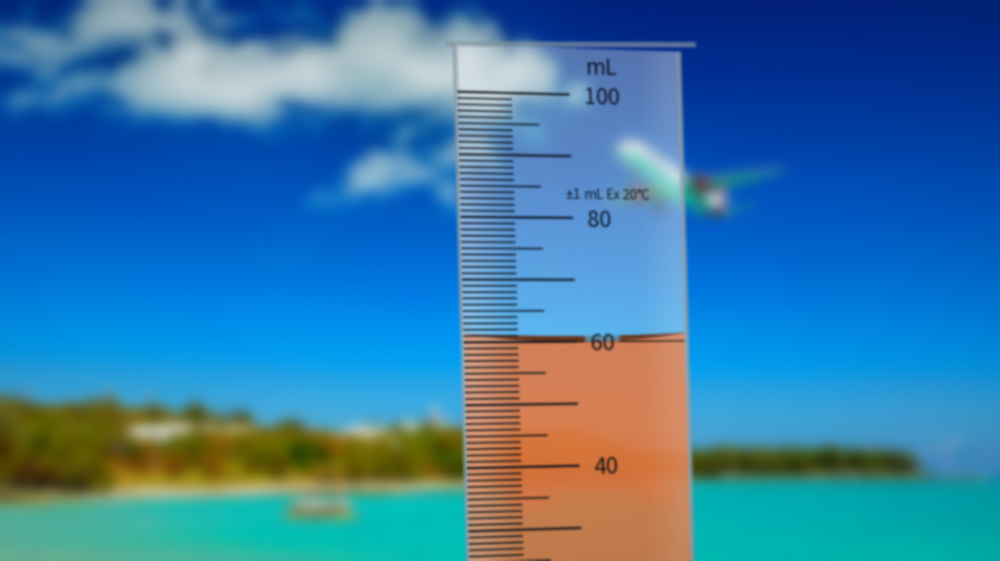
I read 60,mL
